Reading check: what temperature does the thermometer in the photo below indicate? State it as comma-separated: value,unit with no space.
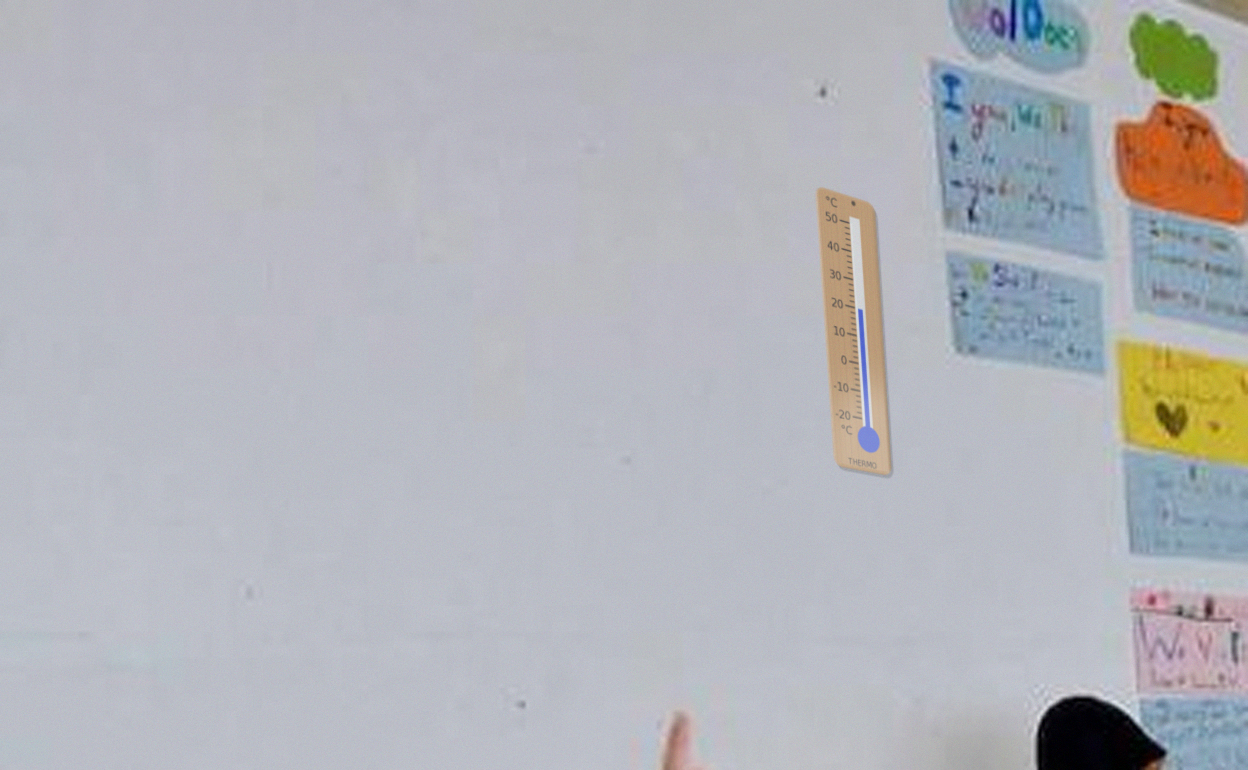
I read 20,°C
